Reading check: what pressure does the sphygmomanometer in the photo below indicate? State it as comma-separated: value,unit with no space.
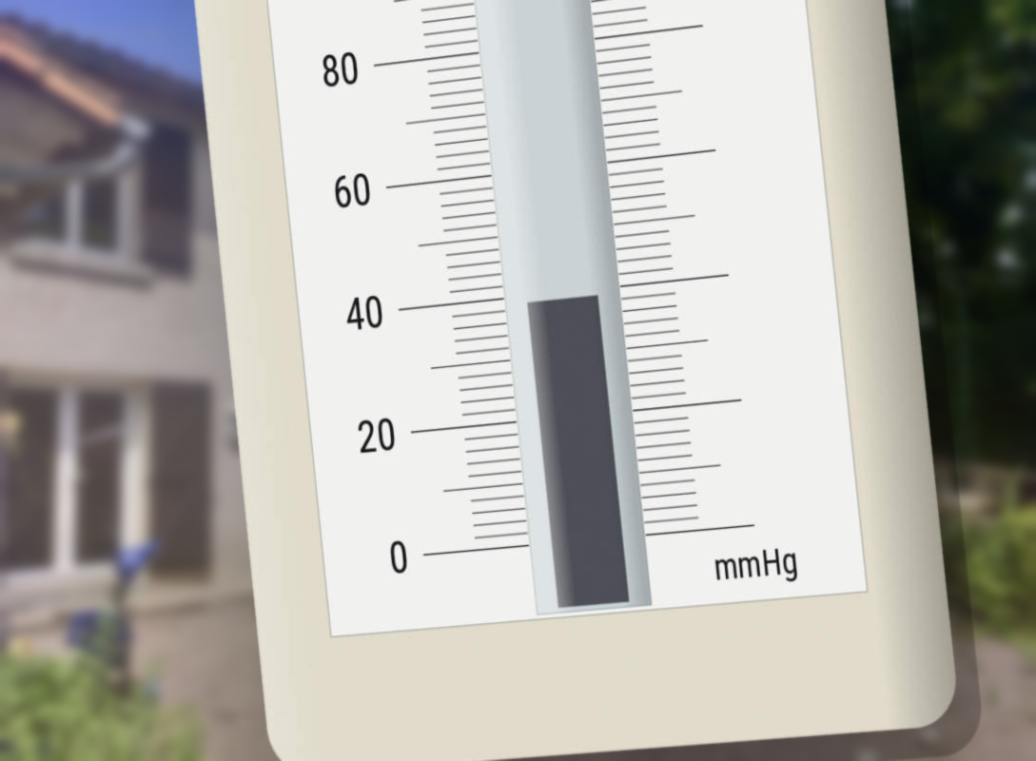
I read 39,mmHg
